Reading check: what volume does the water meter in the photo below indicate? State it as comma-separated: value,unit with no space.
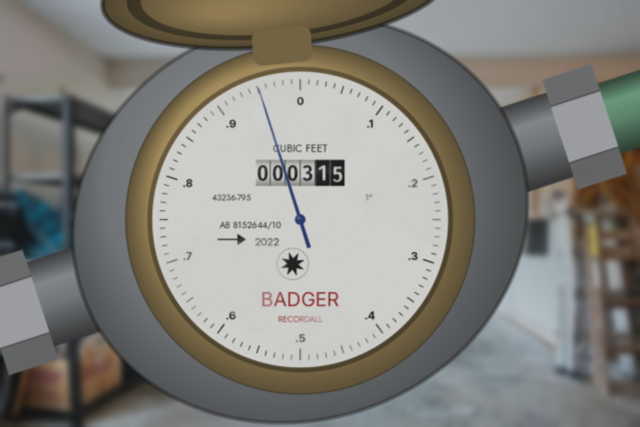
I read 314.95,ft³
